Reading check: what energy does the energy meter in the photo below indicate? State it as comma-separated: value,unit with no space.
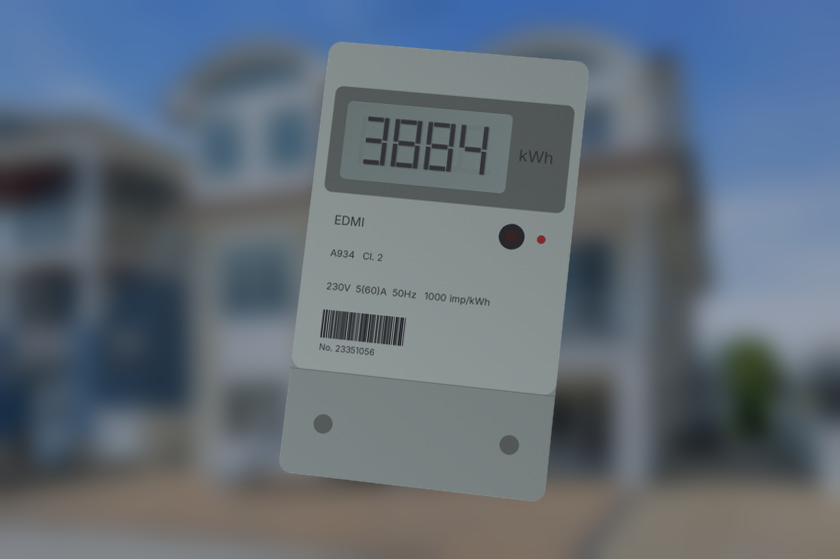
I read 3884,kWh
